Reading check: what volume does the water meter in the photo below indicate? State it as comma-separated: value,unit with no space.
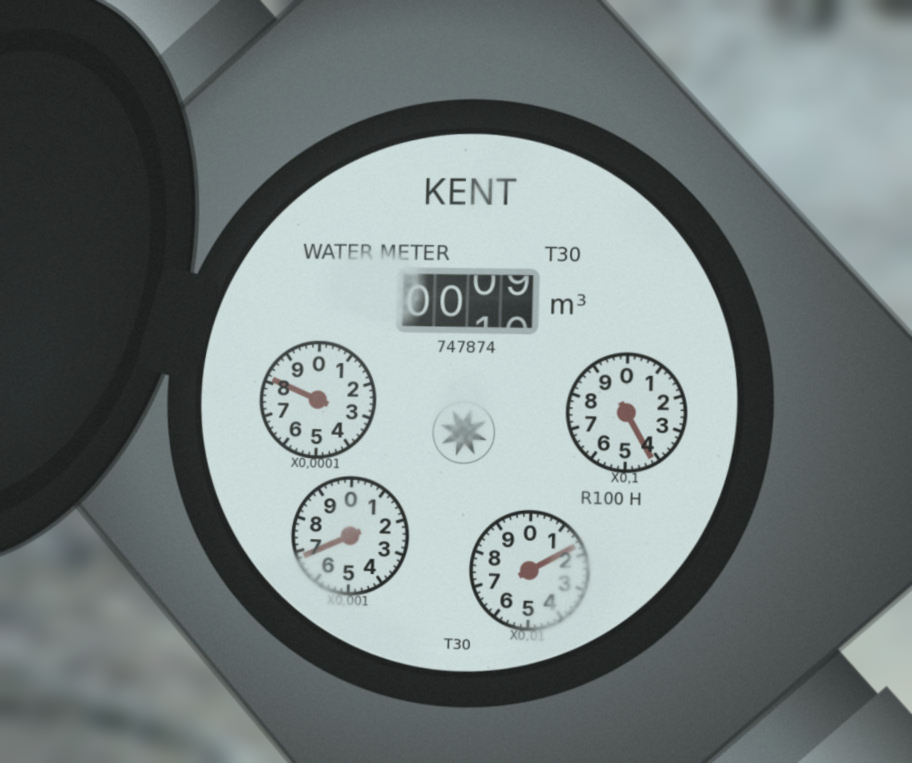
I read 9.4168,m³
